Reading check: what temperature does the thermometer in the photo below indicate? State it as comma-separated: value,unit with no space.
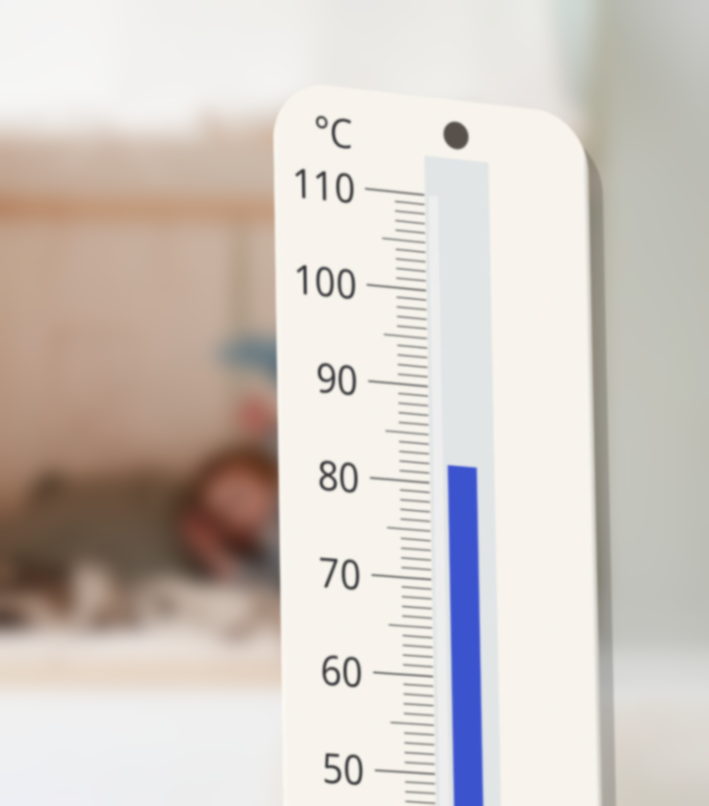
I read 82,°C
